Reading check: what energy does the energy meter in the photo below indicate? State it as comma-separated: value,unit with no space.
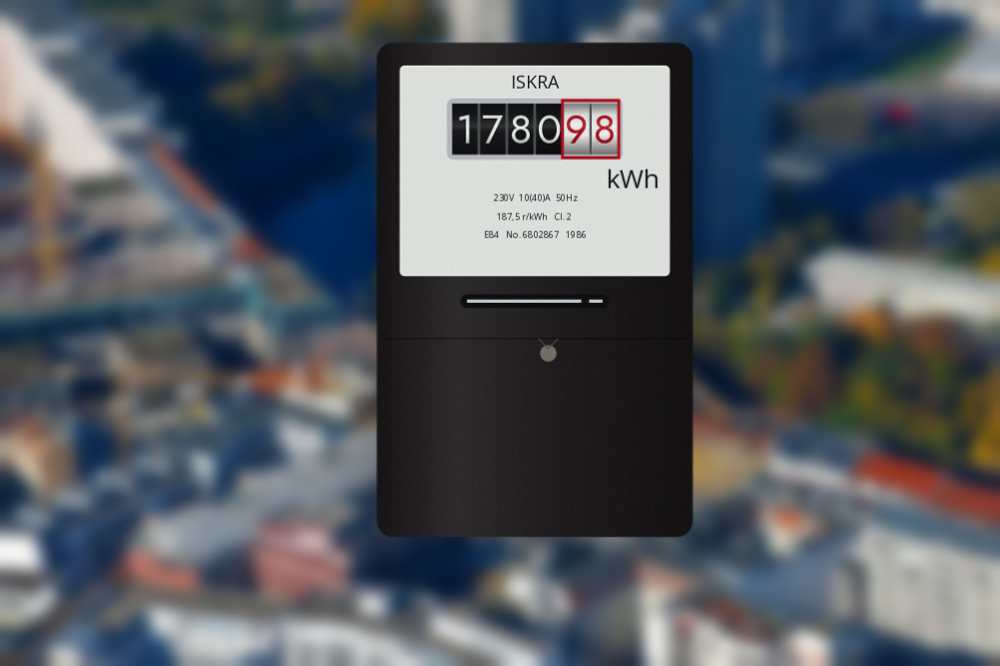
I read 1780.98,kWh
